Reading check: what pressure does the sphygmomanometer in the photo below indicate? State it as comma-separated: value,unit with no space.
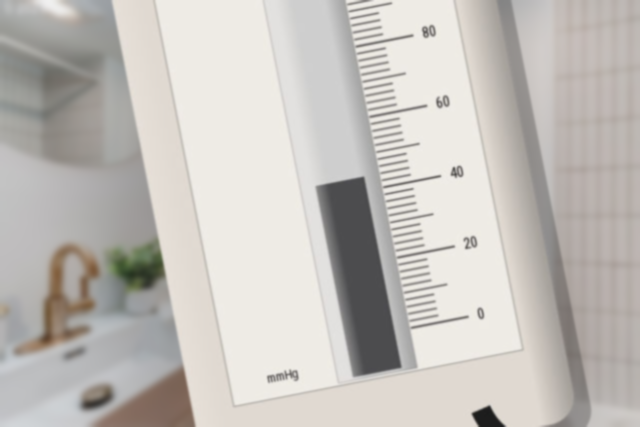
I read 44,mmHg
